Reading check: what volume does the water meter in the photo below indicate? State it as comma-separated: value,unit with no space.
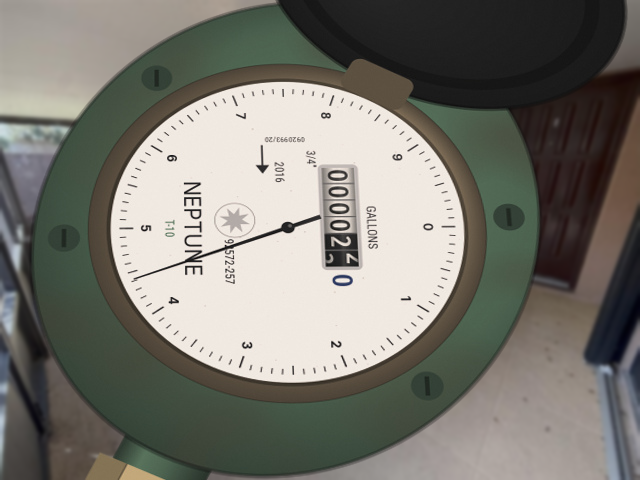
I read 224.4,gal
